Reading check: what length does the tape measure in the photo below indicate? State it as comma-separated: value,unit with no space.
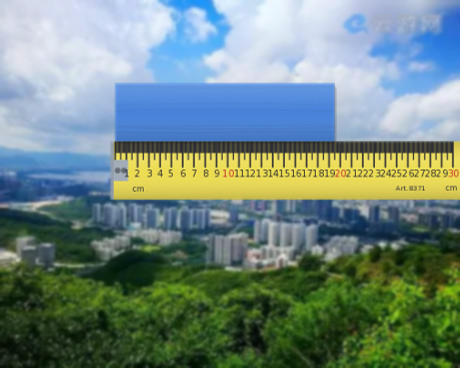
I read 19.5,cm
